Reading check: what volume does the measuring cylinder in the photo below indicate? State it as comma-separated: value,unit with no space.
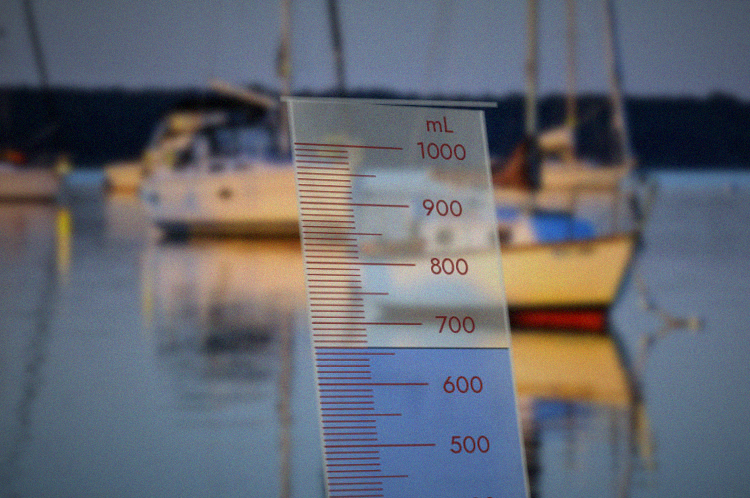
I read 660,mL
